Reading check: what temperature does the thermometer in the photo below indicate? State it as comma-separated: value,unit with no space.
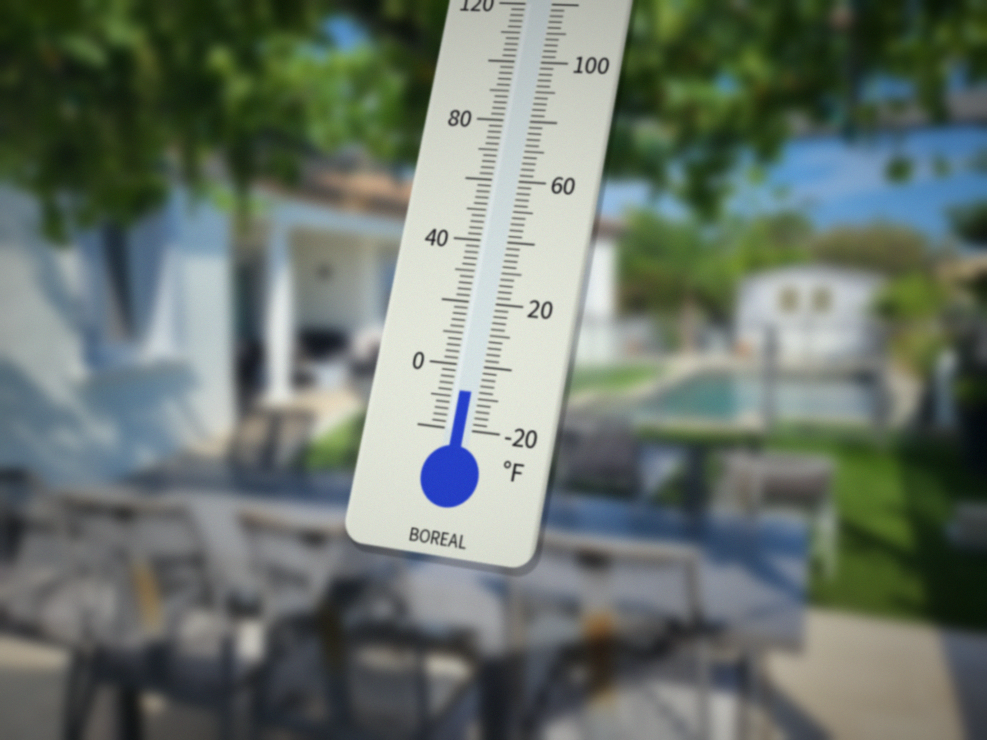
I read -8,°F
